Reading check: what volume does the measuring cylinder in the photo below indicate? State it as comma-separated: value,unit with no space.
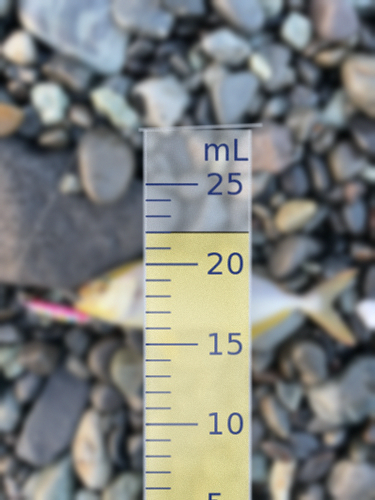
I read 22,mL
